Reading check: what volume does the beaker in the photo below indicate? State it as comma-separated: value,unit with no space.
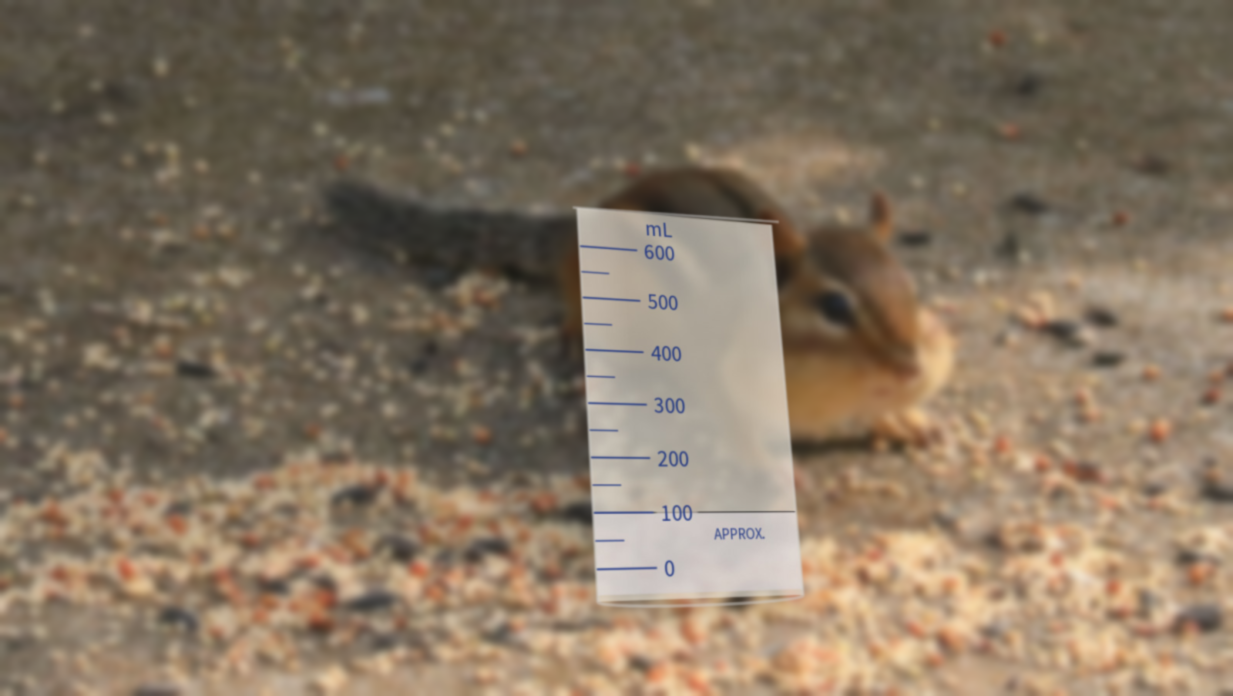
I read 100,mL
